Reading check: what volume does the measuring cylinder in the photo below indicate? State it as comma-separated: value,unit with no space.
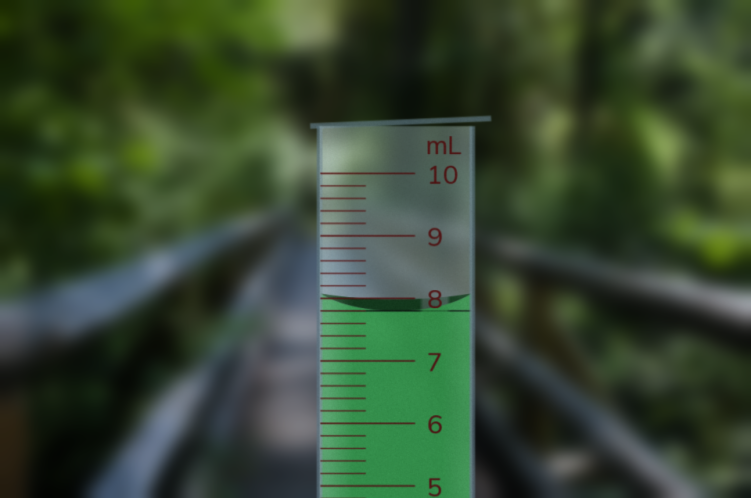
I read 7.8,mL
